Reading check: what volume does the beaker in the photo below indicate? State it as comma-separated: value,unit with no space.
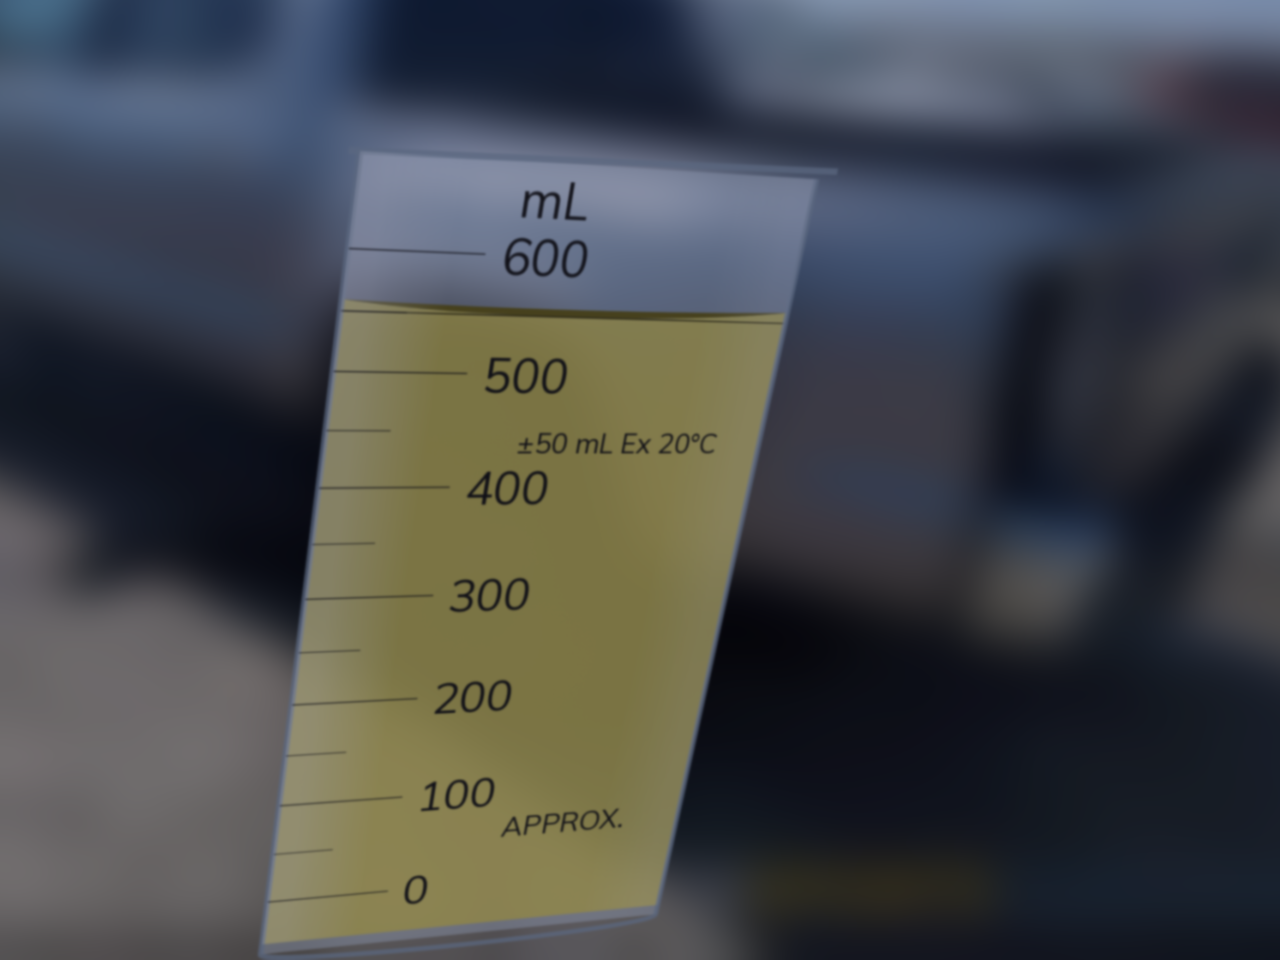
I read 550,mL
